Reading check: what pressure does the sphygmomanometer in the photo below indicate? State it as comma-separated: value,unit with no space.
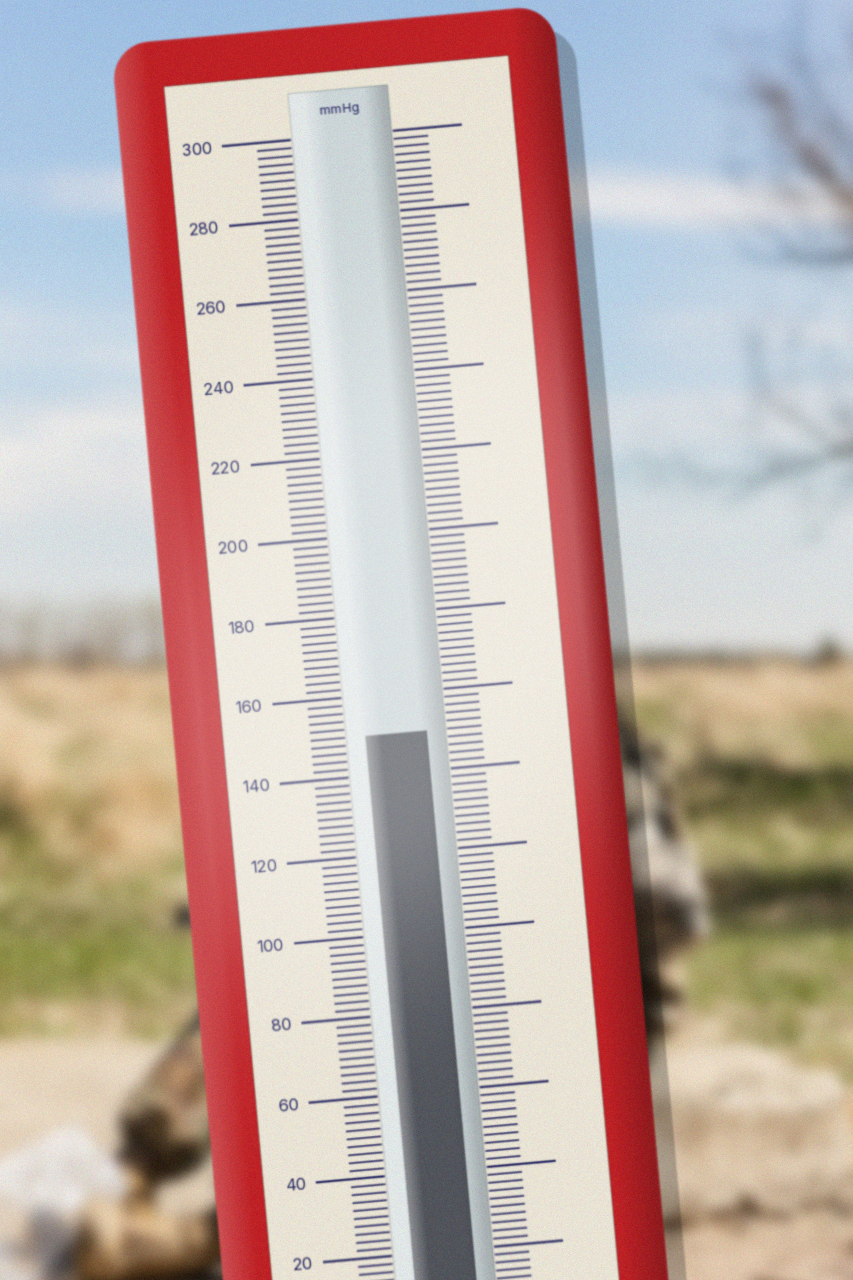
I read 150,mmHg
